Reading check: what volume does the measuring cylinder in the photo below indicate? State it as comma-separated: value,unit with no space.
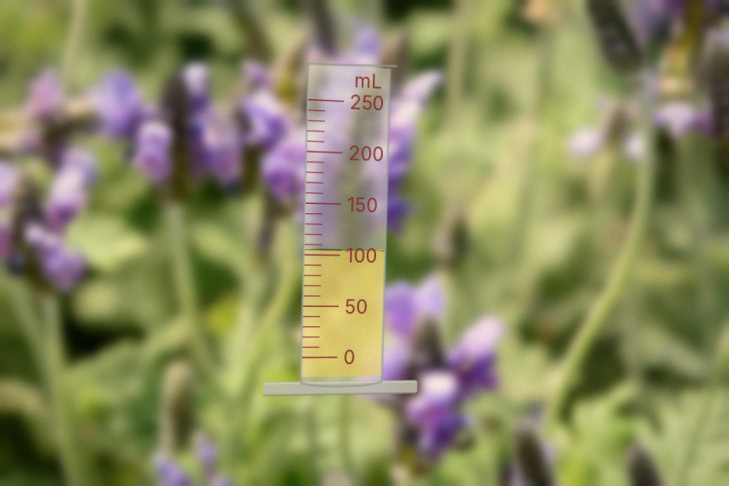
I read 105,mL
